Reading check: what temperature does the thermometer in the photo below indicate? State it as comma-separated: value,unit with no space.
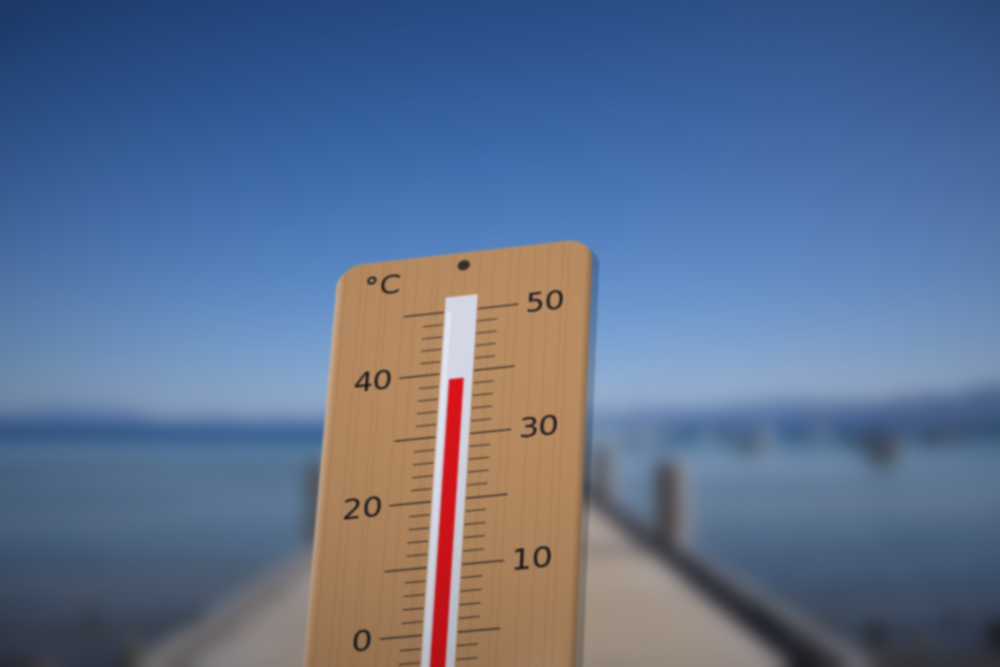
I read 39,°C
